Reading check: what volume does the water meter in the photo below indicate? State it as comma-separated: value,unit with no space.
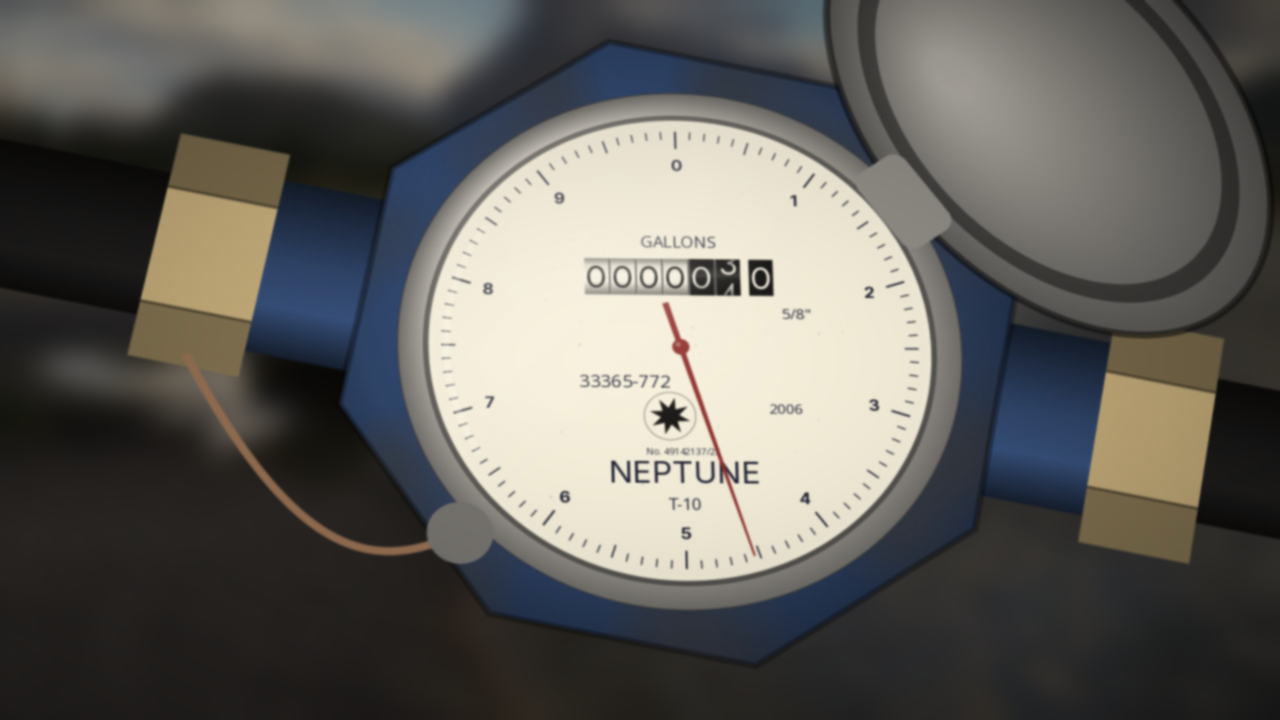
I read 34.5,gal
